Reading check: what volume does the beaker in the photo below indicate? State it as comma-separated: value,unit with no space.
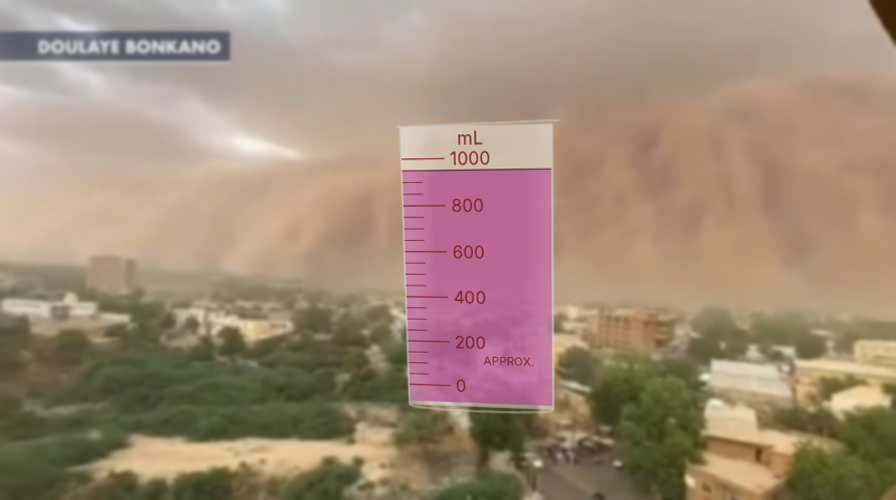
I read 950,mL
